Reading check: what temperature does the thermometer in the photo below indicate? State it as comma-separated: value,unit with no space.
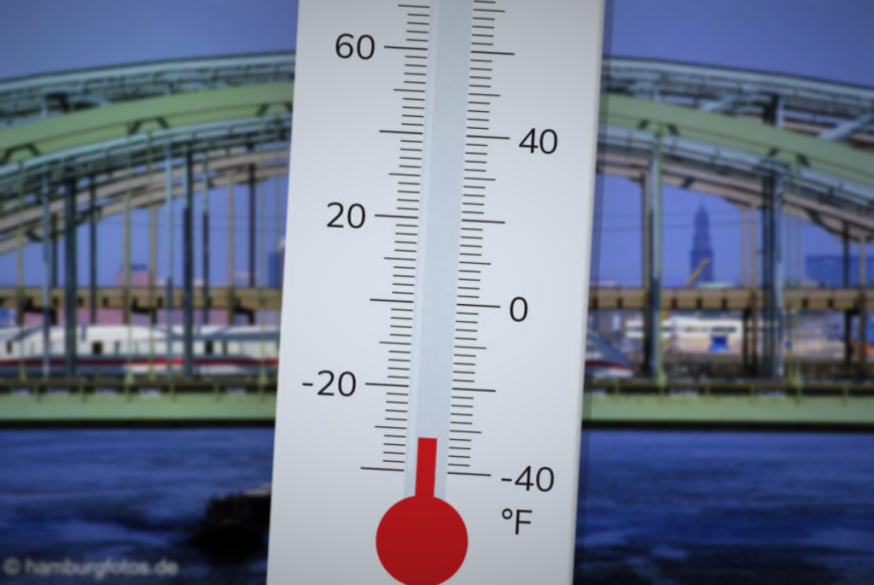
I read -32,°F
